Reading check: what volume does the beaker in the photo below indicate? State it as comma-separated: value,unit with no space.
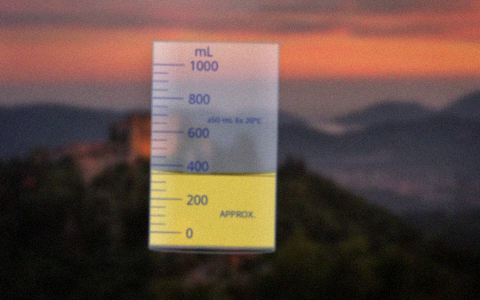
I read 350,mL
